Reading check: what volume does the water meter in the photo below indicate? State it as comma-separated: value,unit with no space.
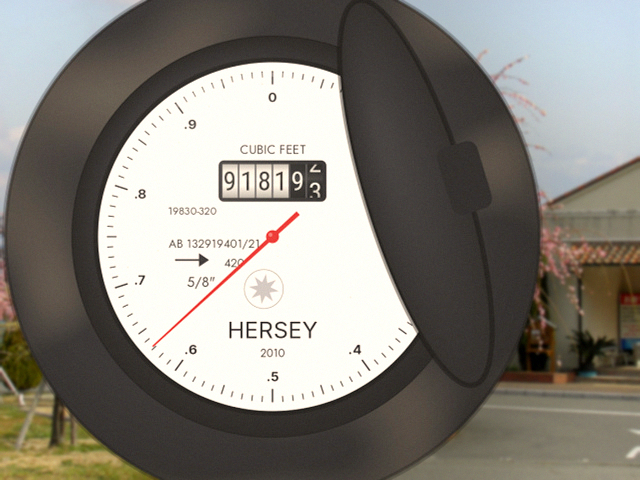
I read 918192.63,ft³
